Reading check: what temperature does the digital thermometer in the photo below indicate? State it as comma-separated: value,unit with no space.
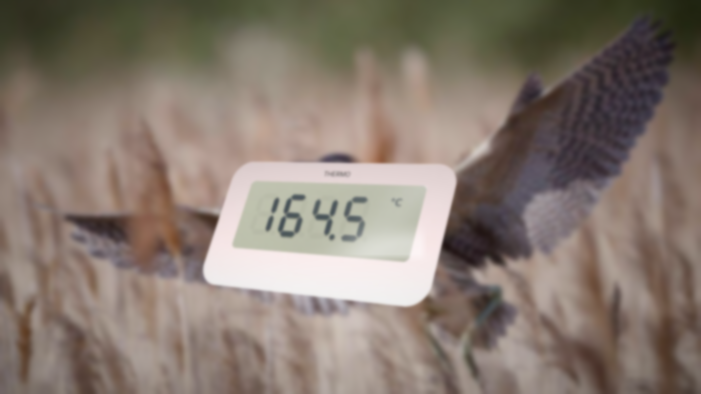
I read 164.5,°C
